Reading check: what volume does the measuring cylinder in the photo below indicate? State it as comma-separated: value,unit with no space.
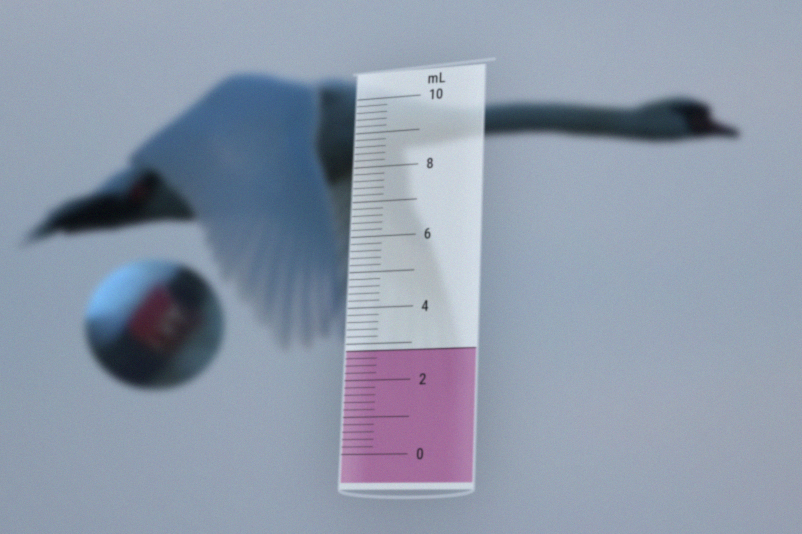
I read 2.8,mL
